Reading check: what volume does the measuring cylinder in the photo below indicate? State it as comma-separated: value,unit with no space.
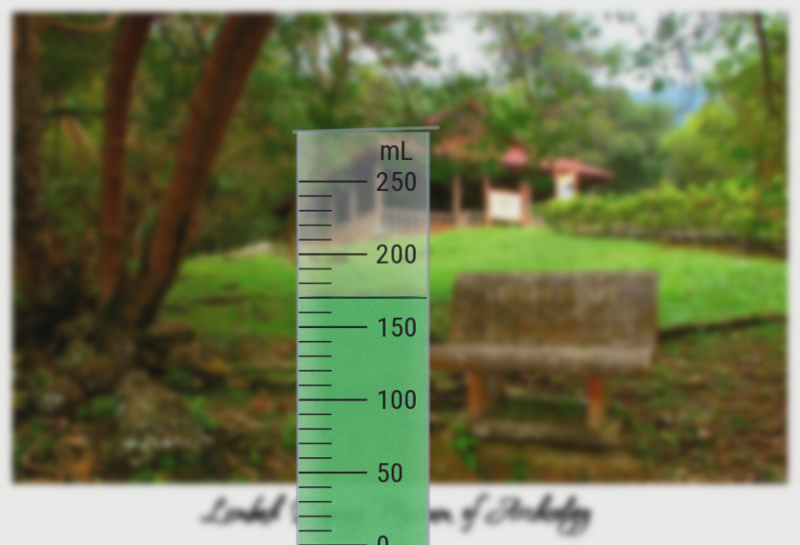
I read 170,mL
